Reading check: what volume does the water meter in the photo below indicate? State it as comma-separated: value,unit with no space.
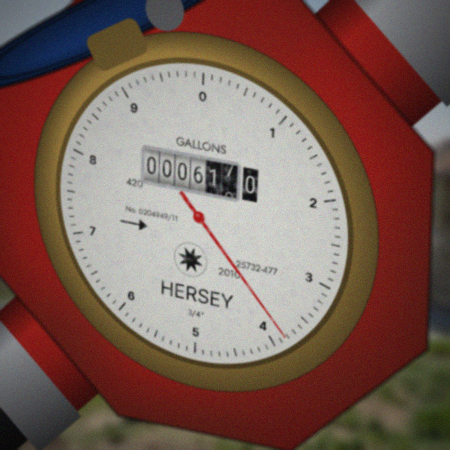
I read 6173.8,gal
